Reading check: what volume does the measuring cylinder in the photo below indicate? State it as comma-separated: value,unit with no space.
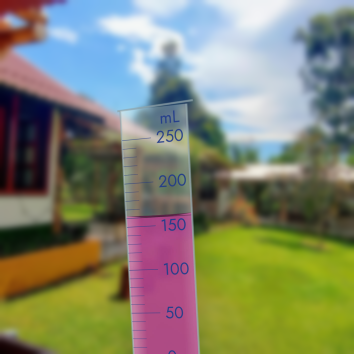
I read 160,mL
